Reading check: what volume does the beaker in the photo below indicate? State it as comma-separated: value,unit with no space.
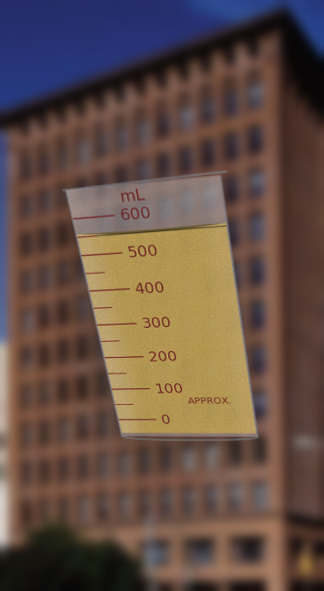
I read 550,mL
